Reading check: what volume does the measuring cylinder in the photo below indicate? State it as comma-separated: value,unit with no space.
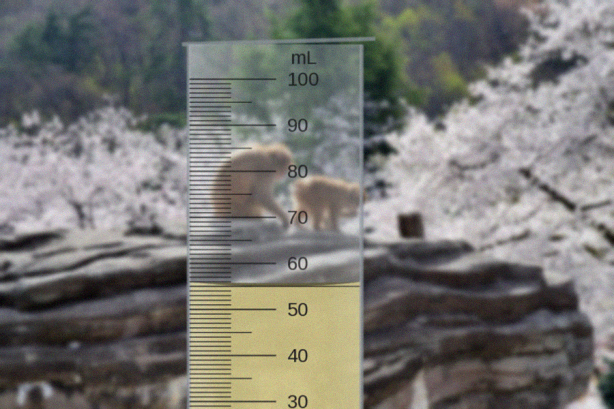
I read 55,mL
